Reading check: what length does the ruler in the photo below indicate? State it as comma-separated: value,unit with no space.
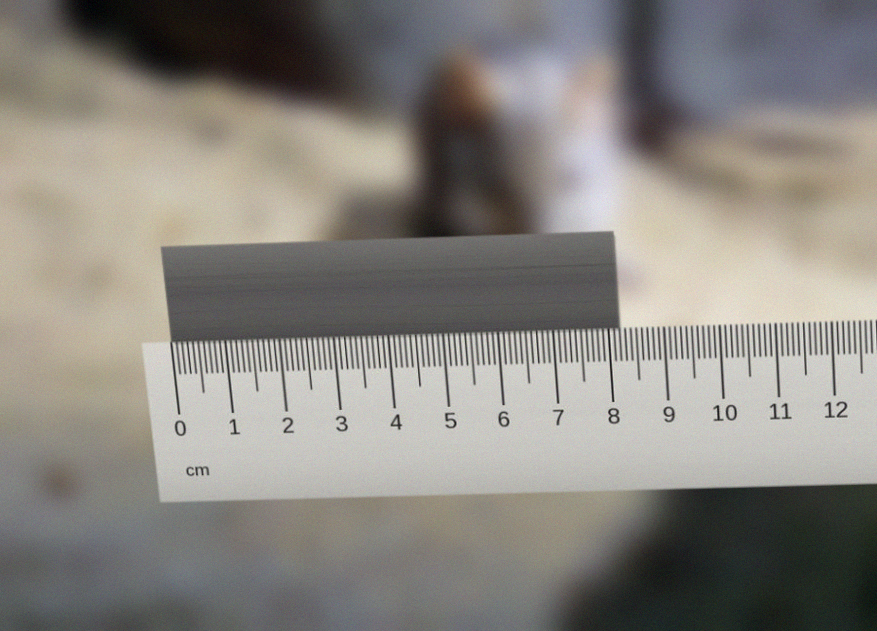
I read 8.2,cm
